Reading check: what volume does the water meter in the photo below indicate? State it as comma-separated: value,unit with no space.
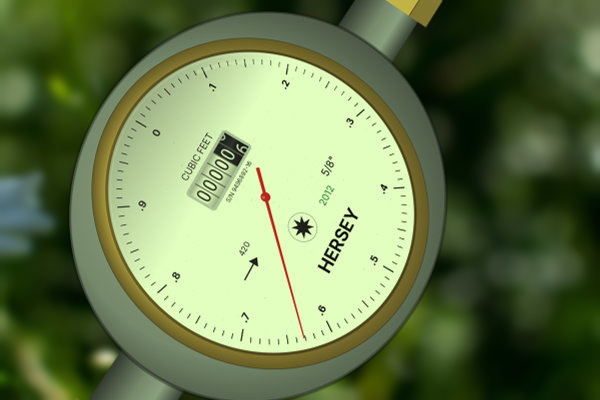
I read 5.63,ft³
